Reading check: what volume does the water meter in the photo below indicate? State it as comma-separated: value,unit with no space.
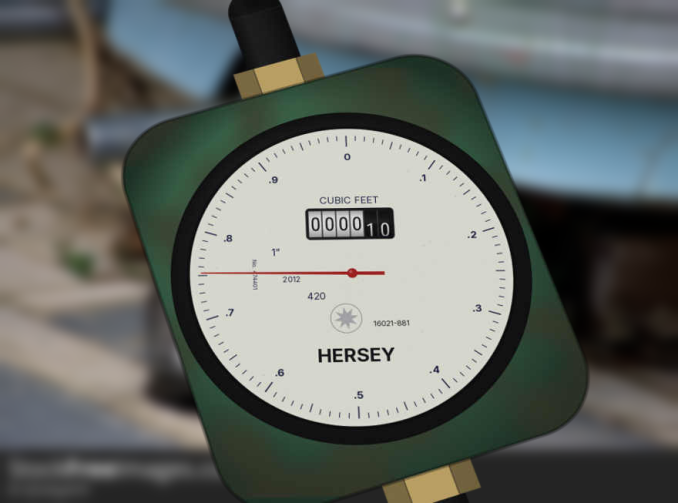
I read 9.75,ft³
